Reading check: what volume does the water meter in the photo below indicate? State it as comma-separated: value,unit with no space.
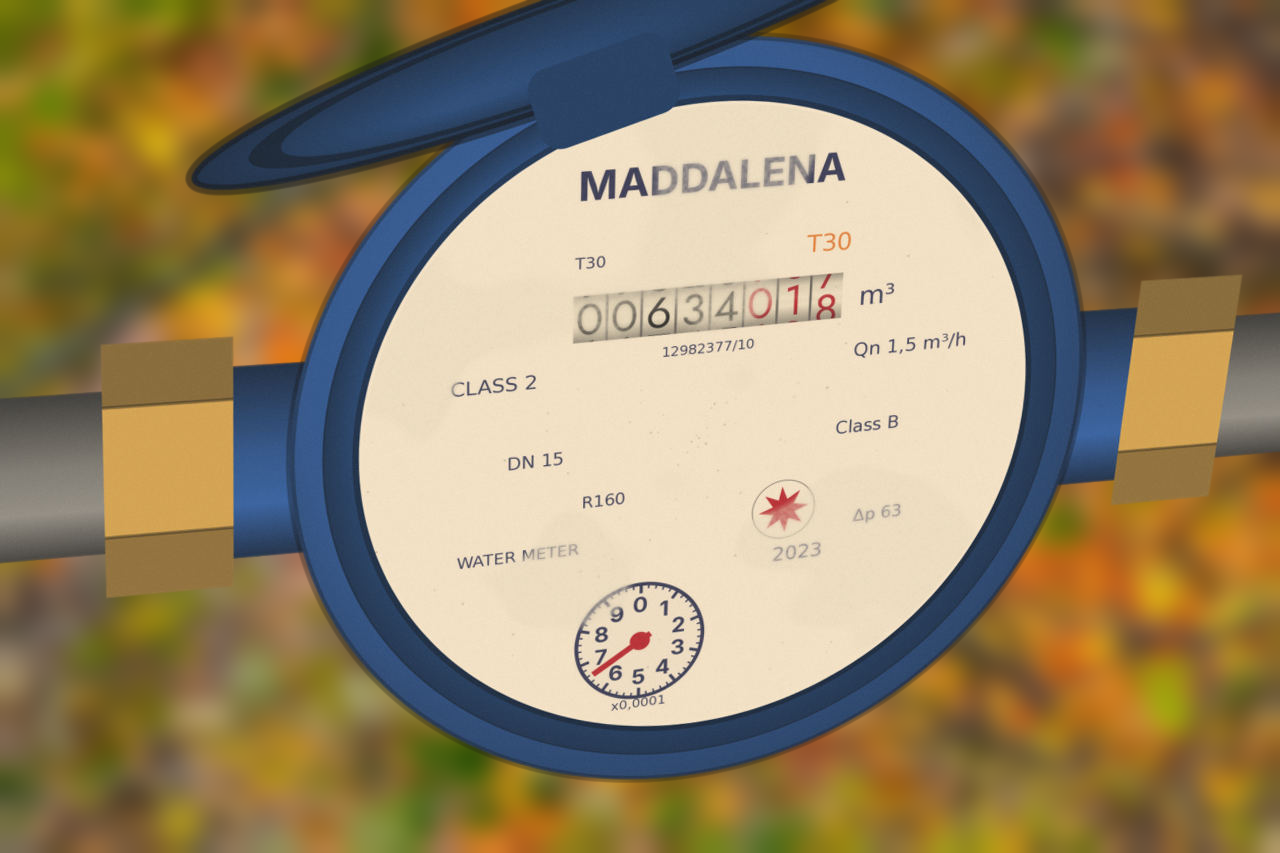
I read 634.0176,m³
